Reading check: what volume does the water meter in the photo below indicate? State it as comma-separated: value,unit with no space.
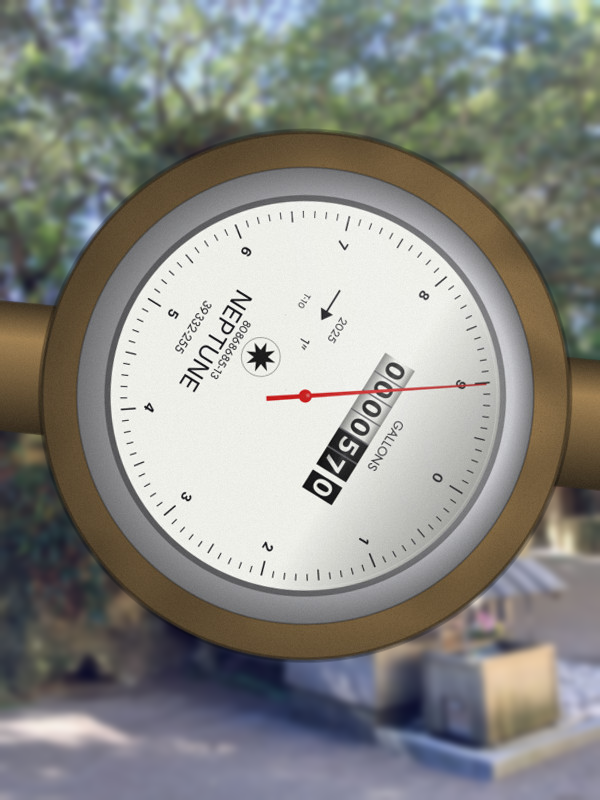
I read 569.0,gal
